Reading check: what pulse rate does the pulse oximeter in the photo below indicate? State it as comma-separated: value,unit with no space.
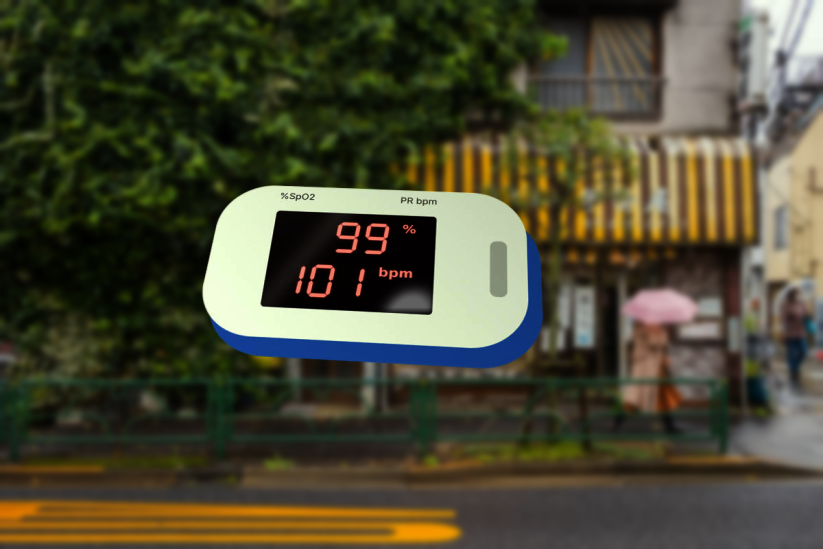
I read 101,bpm
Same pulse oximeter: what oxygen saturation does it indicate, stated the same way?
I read 99,%
